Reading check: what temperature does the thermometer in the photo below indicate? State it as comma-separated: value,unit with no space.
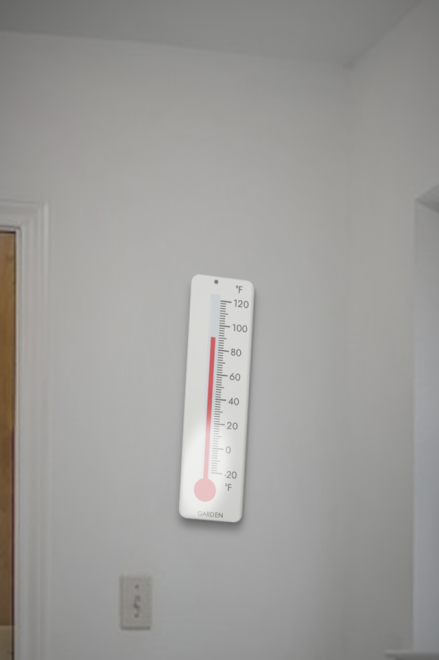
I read 90,°F
